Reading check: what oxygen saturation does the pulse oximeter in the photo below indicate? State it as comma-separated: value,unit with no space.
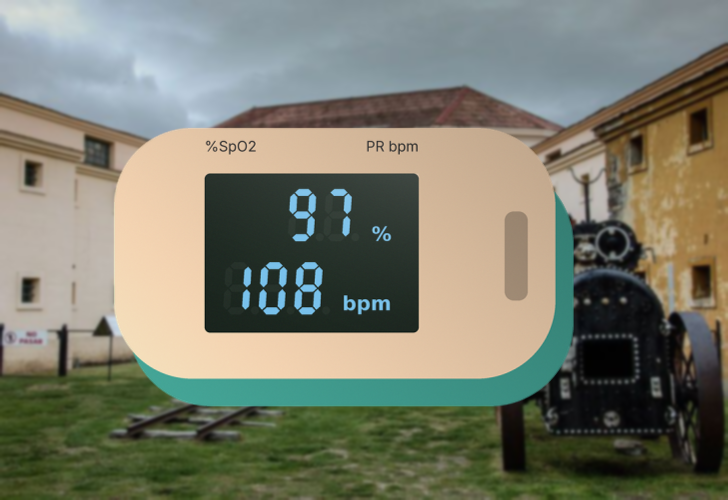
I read 97,%
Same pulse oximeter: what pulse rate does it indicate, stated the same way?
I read 108,bpm
